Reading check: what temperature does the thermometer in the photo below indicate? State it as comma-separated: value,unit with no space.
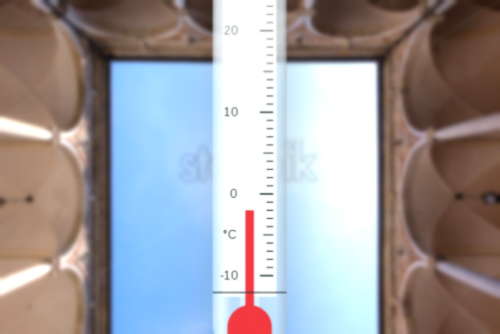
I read -2,°C
